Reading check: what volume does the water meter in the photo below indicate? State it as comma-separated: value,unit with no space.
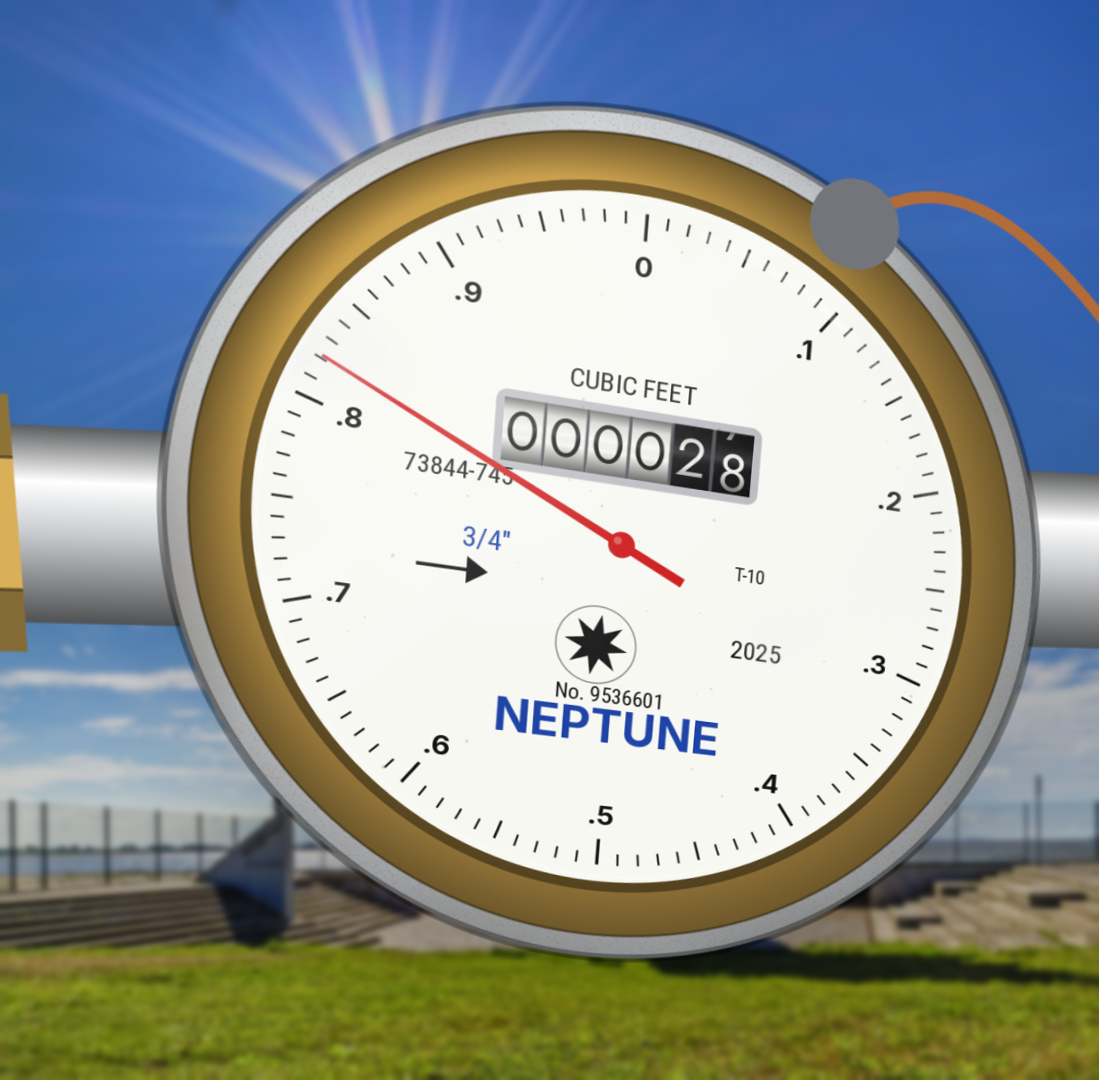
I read 27.82,ft³
